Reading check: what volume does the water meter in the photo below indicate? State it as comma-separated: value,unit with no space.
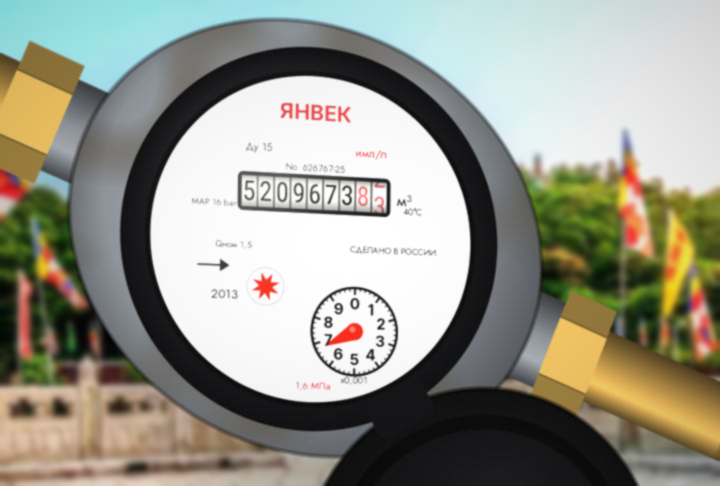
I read 5209673.826,m³
